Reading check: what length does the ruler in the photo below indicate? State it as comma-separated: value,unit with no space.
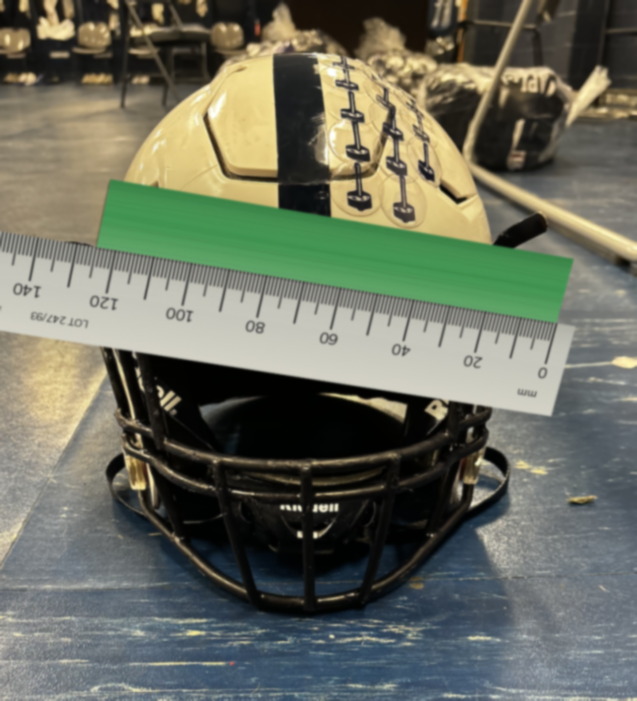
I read 125,mm
